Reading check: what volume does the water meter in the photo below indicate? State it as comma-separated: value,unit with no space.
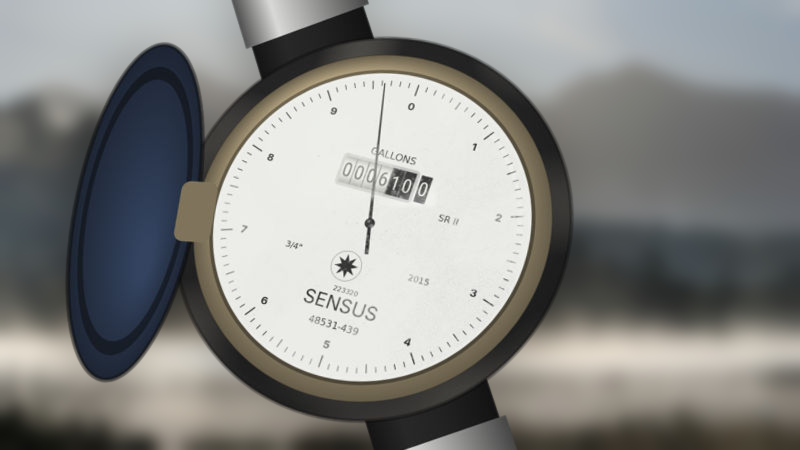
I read 6099.6,gal
